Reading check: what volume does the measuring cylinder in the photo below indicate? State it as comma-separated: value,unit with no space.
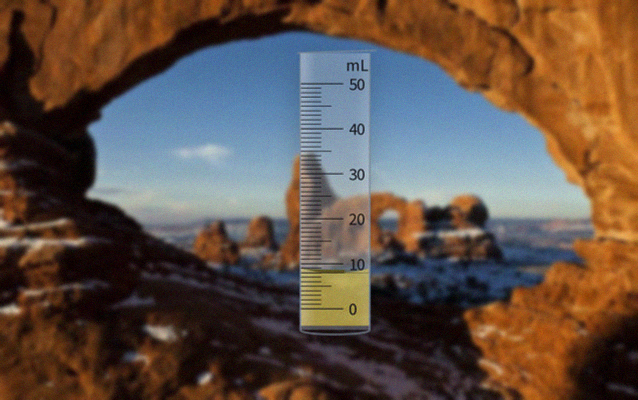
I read 8,mL
